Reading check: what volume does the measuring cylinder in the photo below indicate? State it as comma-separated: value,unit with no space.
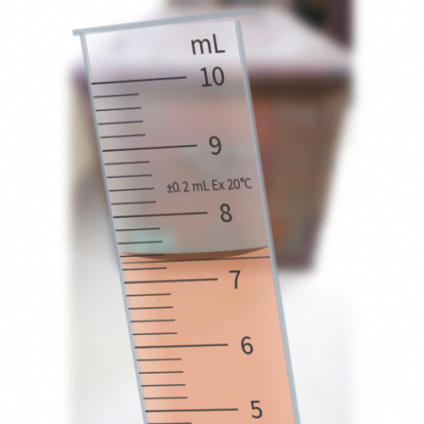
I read 7.3,mL
